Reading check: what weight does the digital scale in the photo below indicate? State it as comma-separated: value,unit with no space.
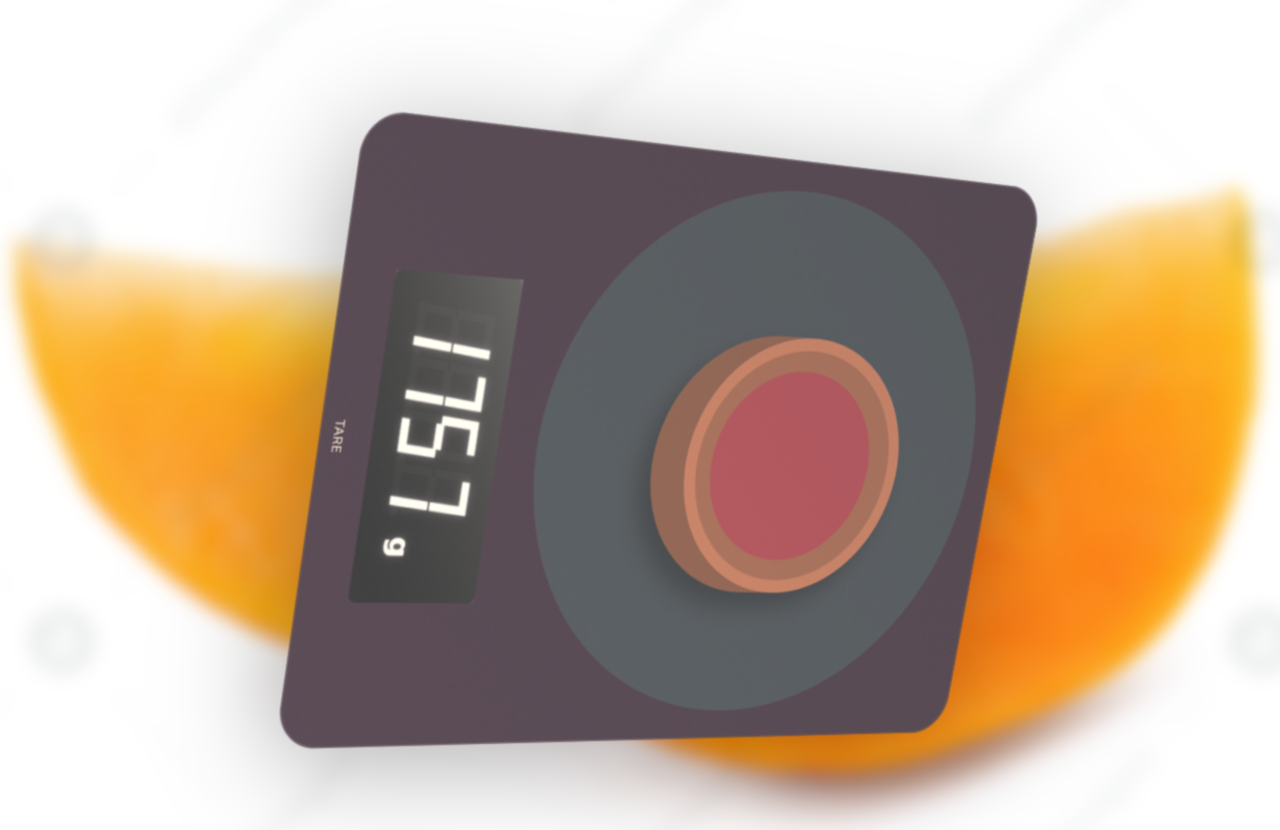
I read 1757,g
